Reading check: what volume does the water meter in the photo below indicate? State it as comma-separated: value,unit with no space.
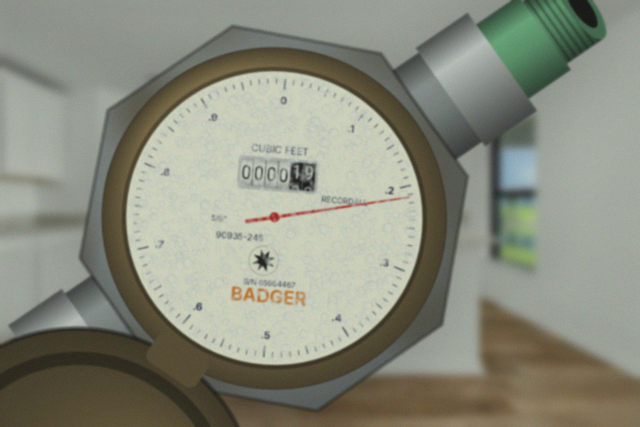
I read 19.21,ft³
